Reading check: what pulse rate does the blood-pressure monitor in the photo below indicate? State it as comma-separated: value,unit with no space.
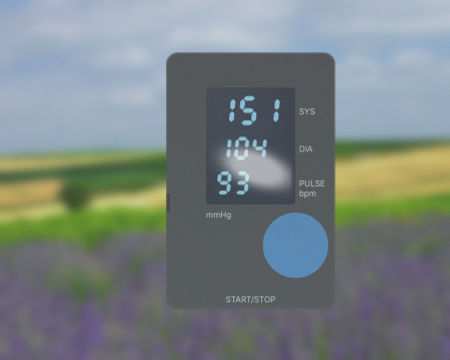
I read 93,bpm
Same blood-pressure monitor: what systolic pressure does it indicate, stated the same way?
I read 151,mmHg
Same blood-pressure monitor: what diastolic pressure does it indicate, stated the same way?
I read 104,mmHg
